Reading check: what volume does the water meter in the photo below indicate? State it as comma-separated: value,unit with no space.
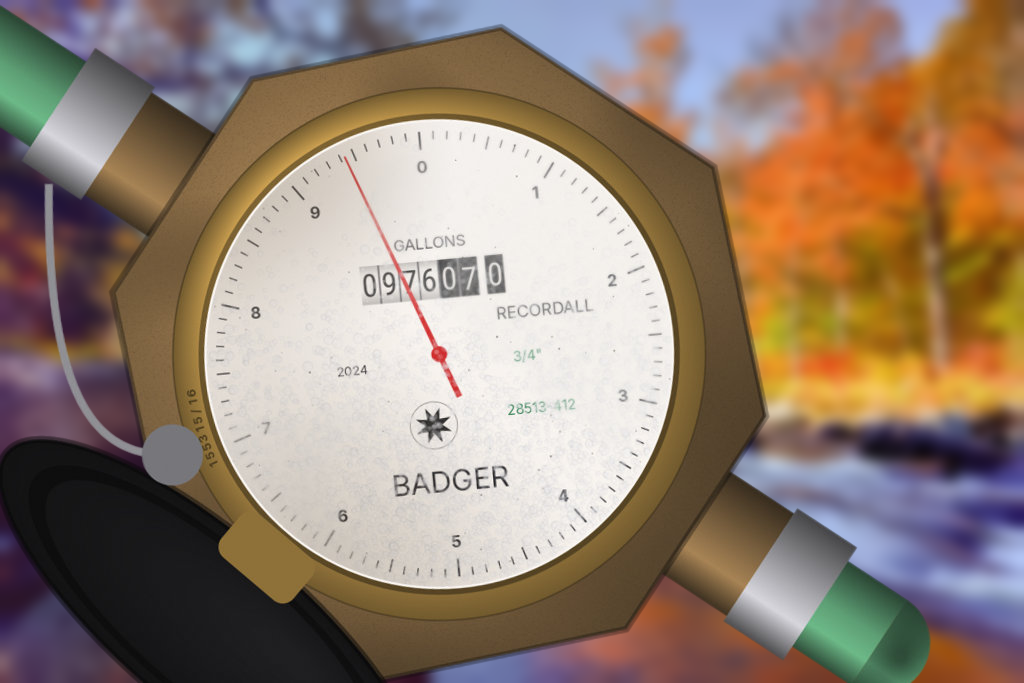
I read 976069.4,gal
